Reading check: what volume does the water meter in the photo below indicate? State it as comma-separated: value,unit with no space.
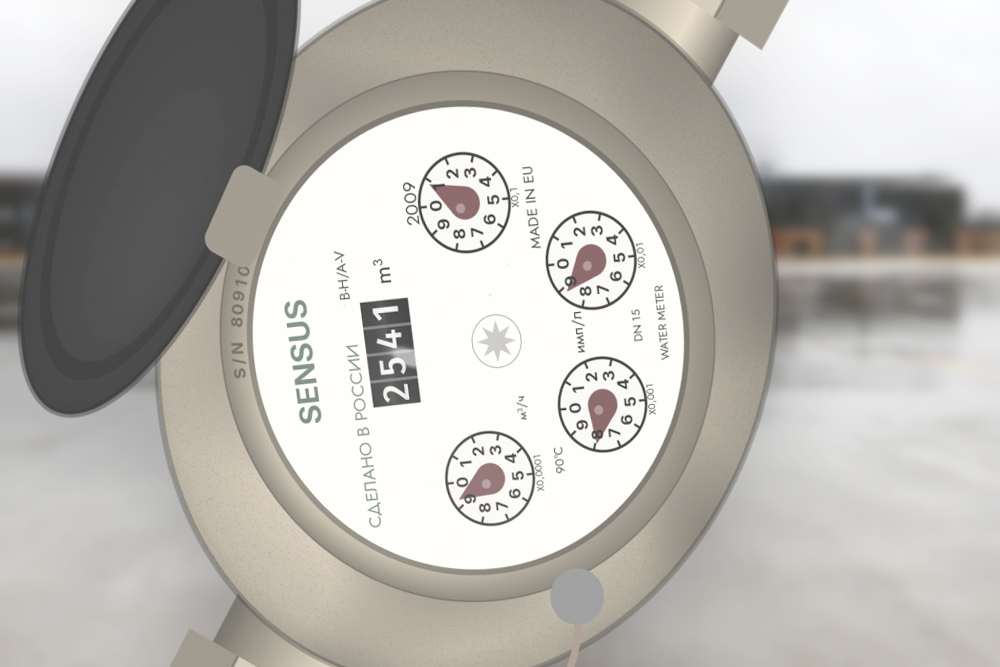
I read 2541.0879,m³
